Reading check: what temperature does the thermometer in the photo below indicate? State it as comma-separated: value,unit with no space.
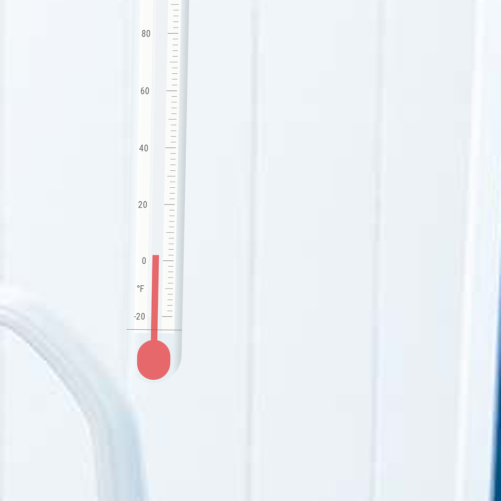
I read 2,°F
